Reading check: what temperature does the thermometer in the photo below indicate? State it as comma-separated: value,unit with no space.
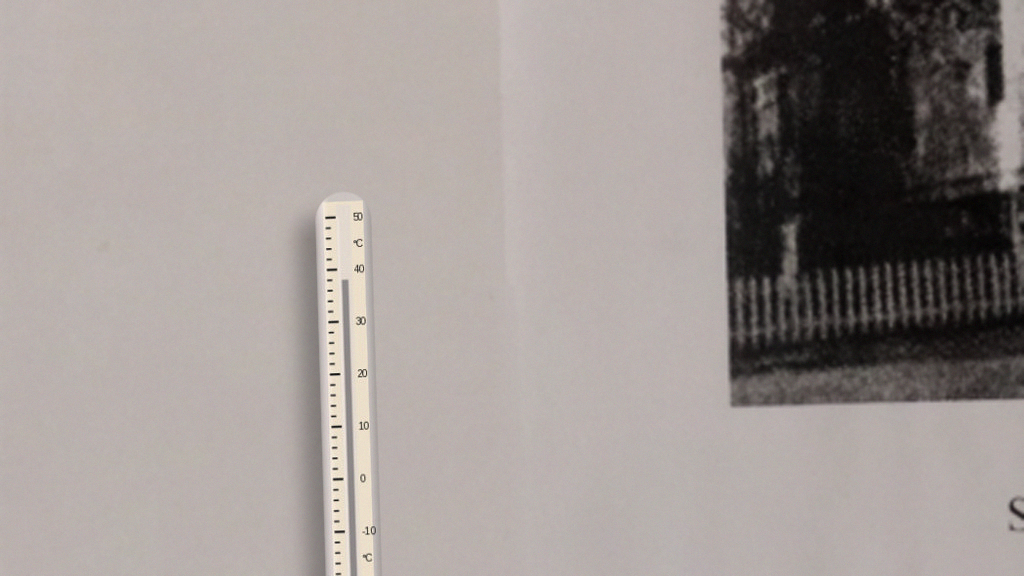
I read 38,°C
